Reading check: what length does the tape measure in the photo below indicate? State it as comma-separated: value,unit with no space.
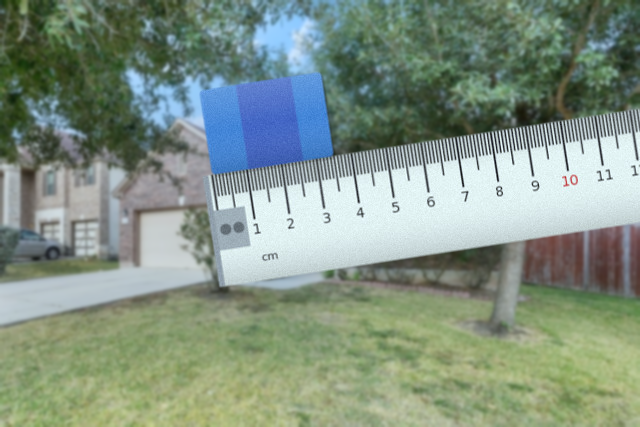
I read 3.5,cm
